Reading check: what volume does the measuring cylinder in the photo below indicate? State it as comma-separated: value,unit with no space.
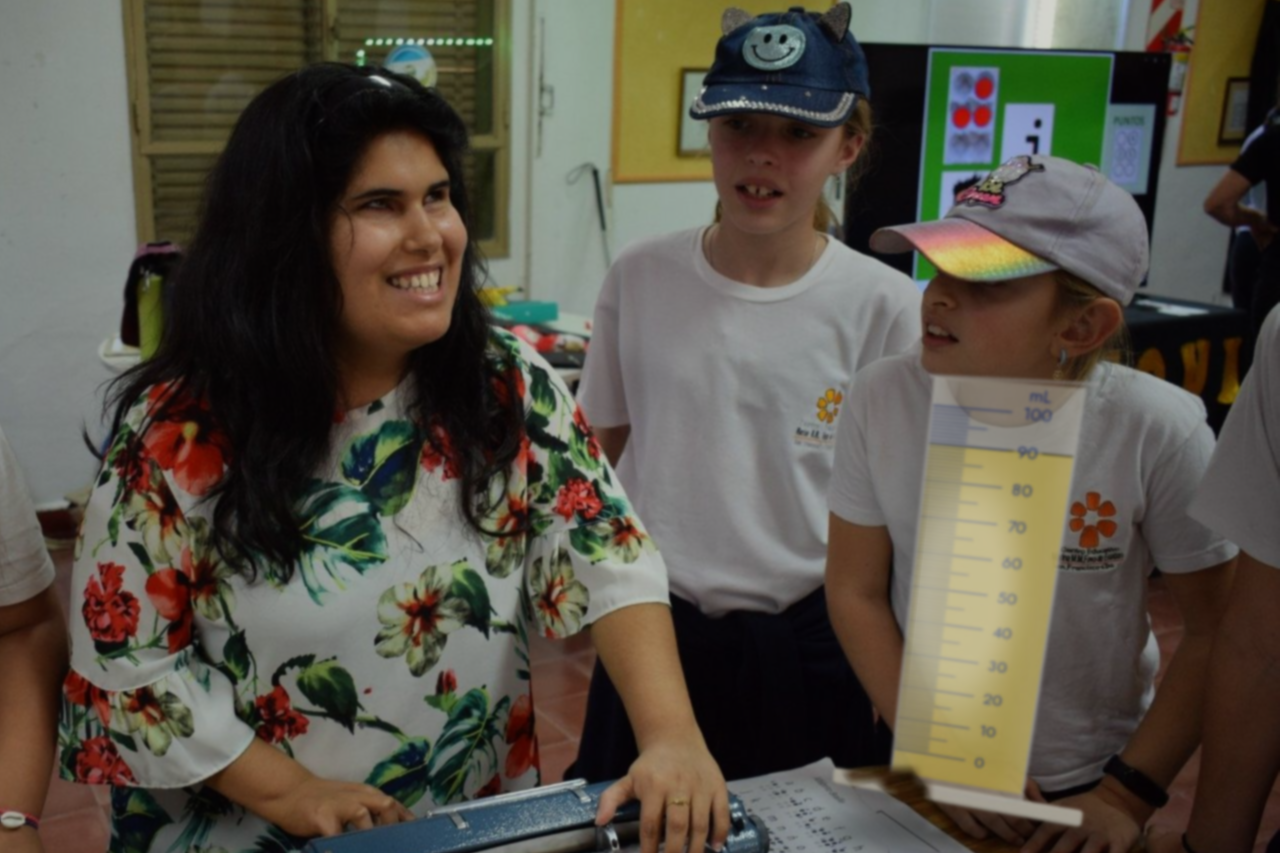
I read 90,mL
